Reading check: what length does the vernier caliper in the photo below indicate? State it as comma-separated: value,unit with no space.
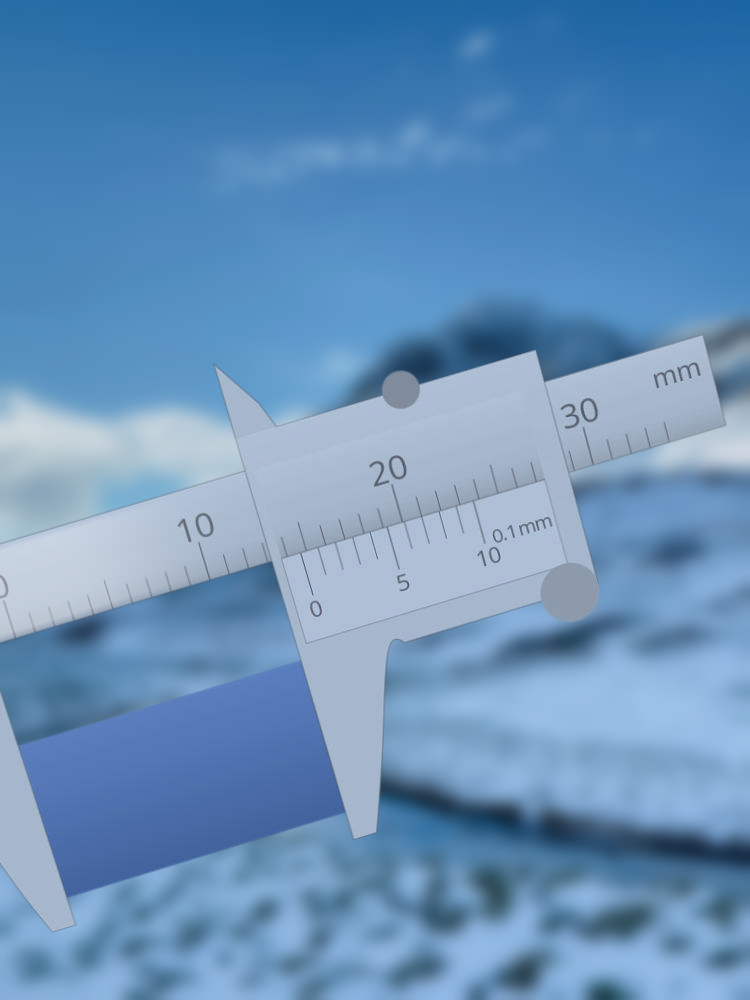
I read 14.7,mm
